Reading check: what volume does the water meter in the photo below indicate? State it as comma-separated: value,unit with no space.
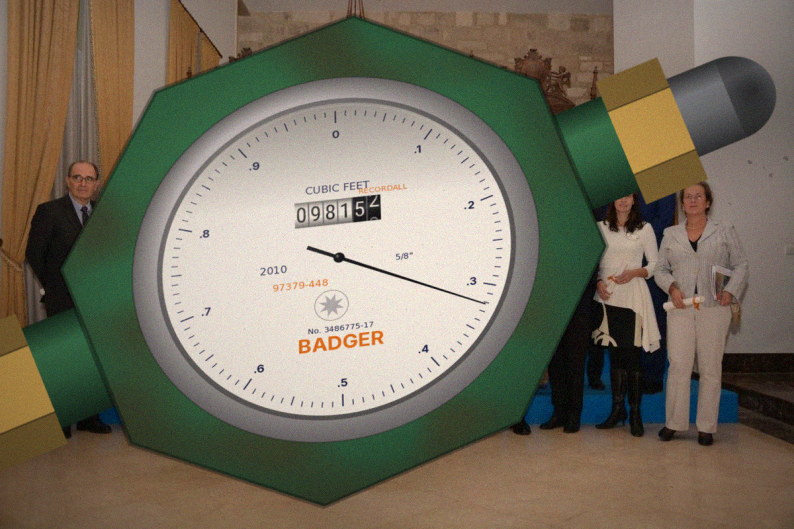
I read 98152.32,ft³
